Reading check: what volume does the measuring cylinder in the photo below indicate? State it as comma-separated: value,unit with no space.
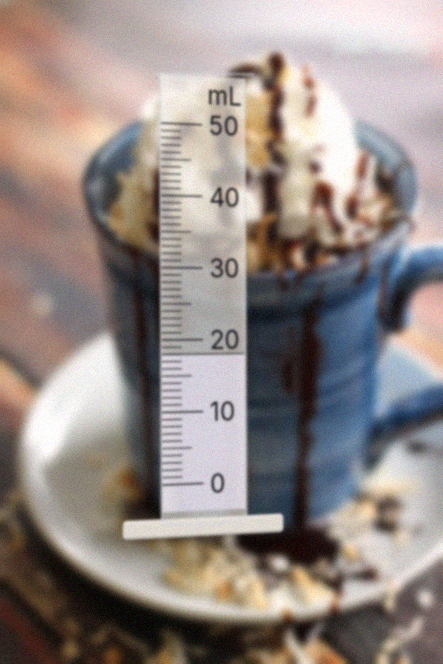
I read 18,mL
